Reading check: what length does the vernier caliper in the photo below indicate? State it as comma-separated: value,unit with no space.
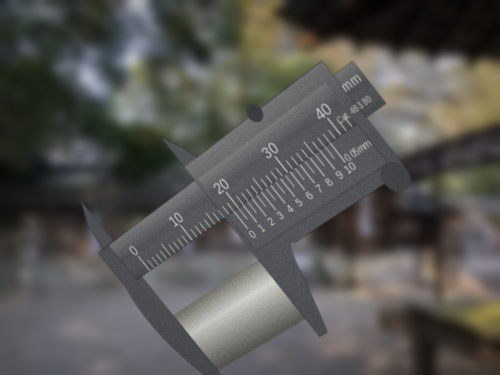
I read 19.0,mm
